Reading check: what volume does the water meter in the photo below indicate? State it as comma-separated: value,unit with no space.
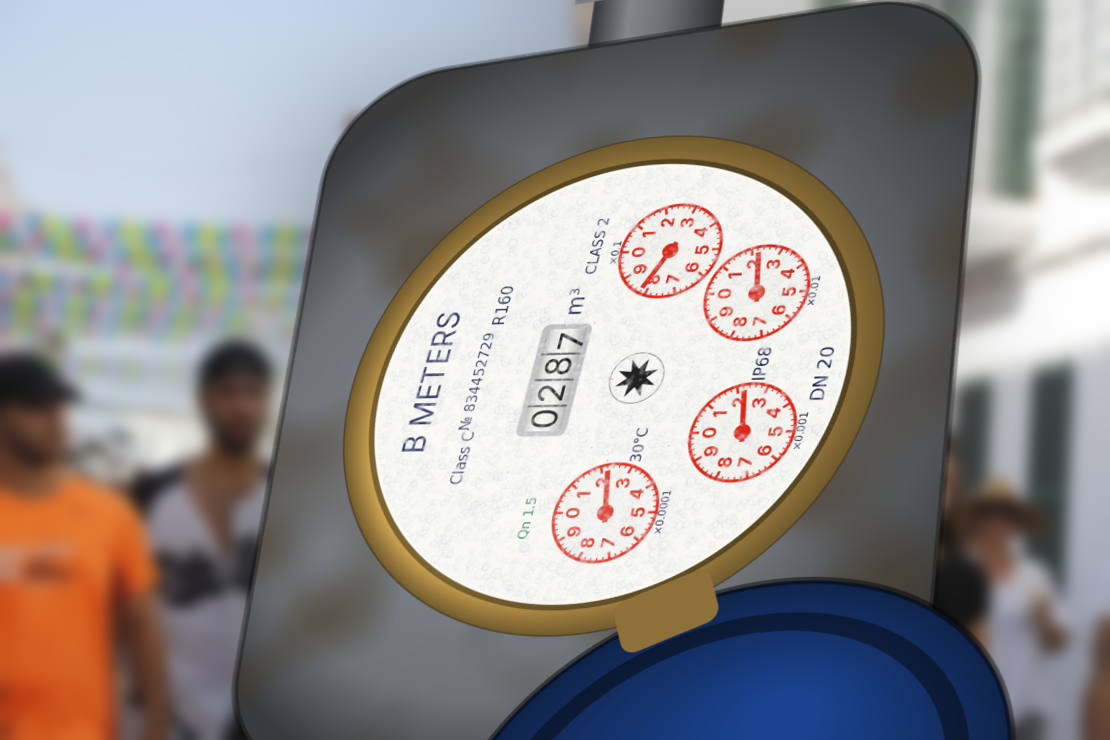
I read 286.8222,m³
